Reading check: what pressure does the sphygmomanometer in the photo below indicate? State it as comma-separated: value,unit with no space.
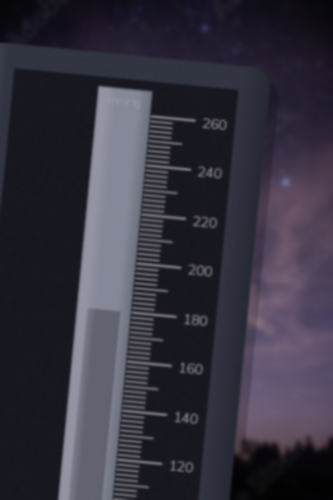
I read 180,mmHg
